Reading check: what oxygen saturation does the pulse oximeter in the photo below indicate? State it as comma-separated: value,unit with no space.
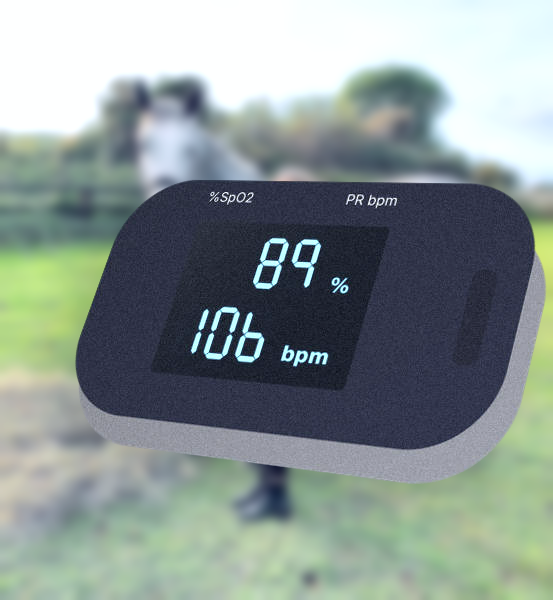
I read 89,%
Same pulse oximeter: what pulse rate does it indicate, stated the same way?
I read 106,bpm
